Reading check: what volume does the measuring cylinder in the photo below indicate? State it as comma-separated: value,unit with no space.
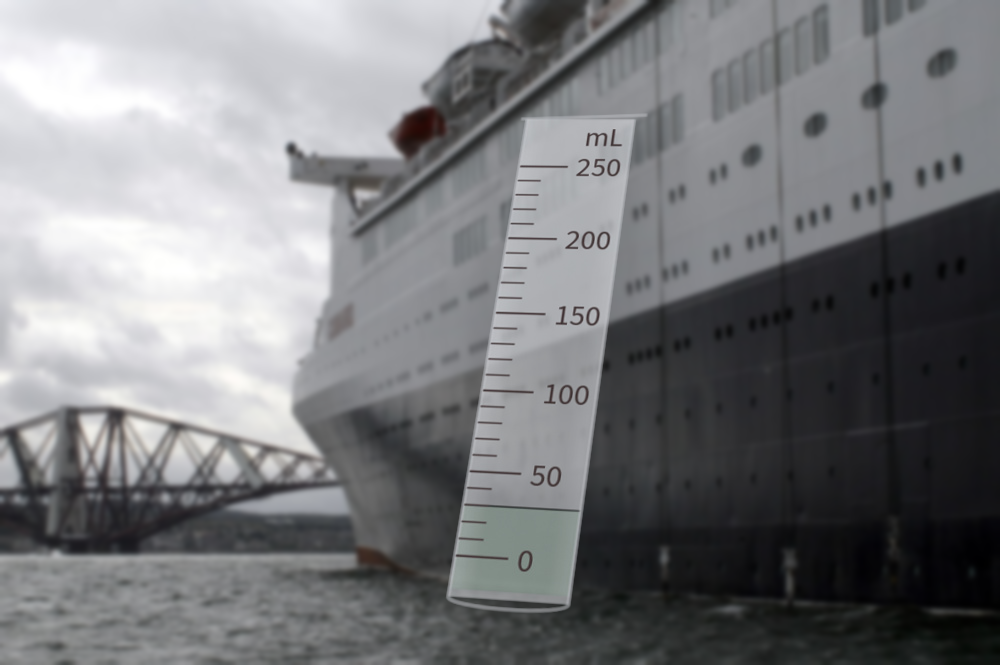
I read 30,mL
